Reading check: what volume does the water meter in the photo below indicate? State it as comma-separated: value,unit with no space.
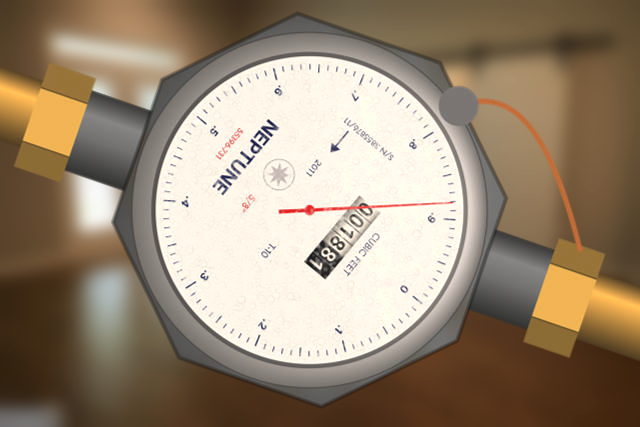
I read 1880.88,ft³
